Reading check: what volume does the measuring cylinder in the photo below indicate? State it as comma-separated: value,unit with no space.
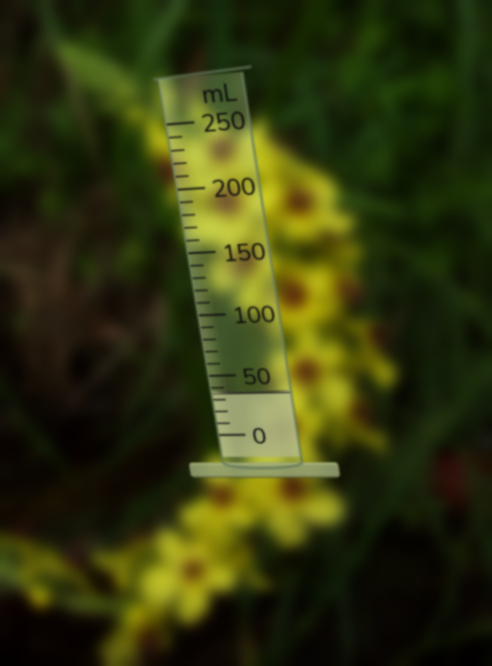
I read 35,mL
